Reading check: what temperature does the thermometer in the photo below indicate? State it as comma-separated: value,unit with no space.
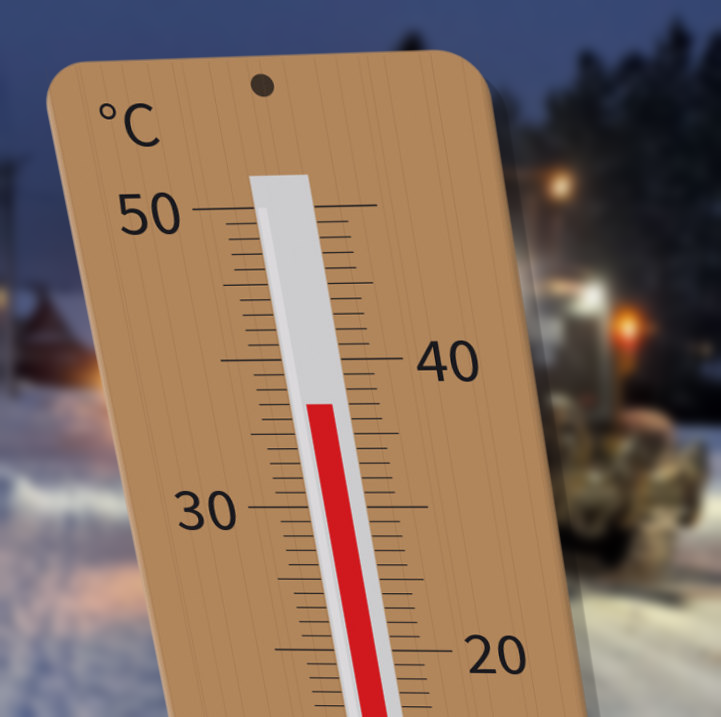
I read 37,°C
